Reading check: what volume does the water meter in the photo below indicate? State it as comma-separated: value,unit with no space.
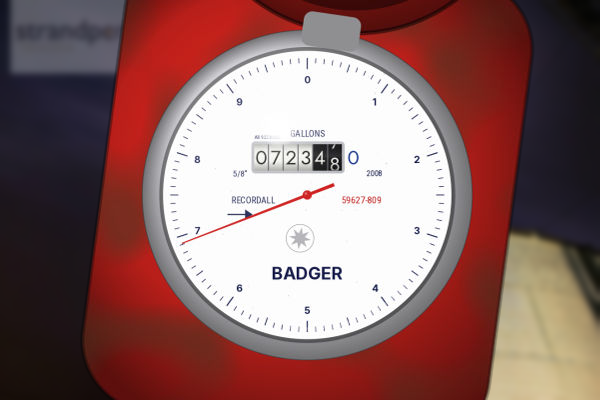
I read 723476.9,gal
